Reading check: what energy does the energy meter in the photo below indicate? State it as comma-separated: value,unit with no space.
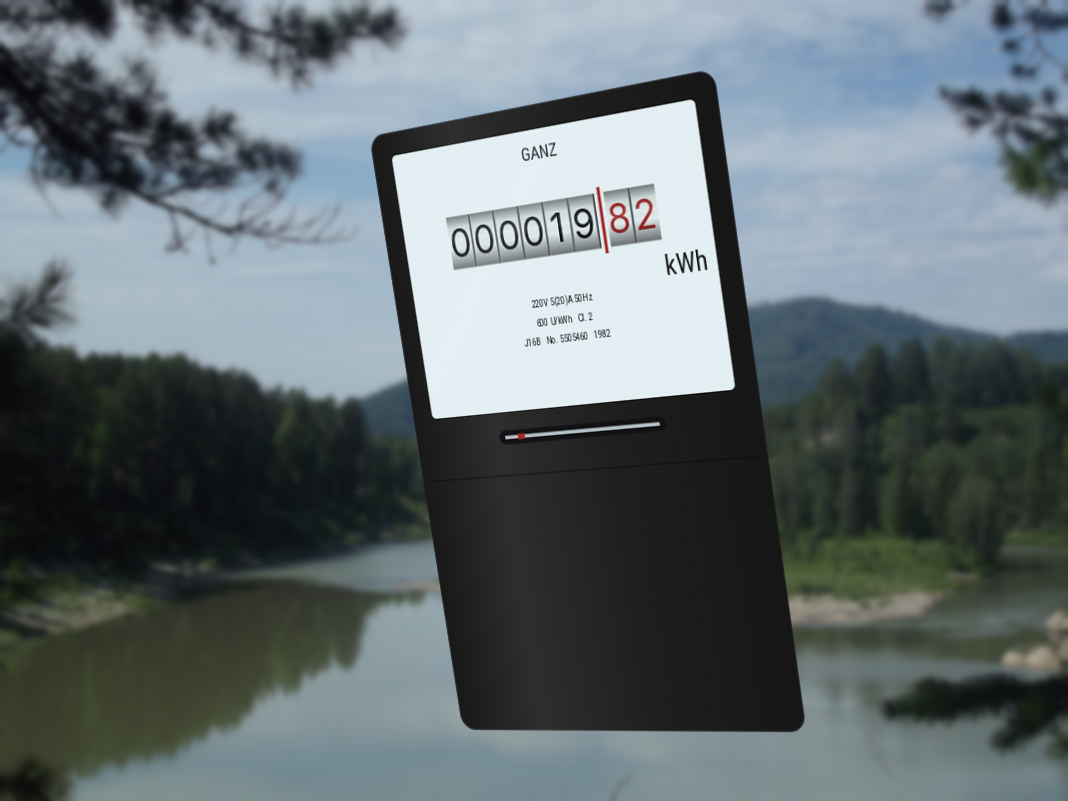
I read 19.82,kWh
